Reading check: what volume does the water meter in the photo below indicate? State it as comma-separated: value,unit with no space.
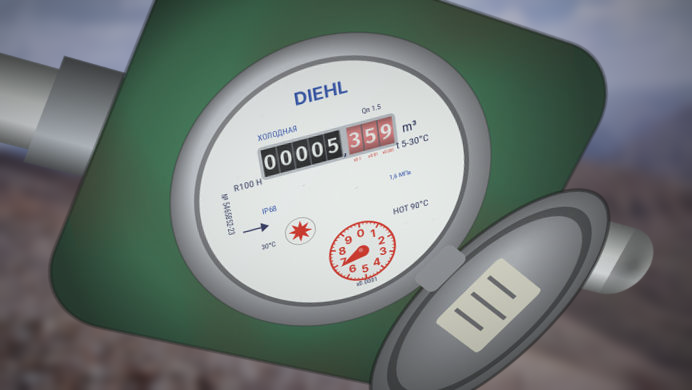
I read 5.3596,m³
